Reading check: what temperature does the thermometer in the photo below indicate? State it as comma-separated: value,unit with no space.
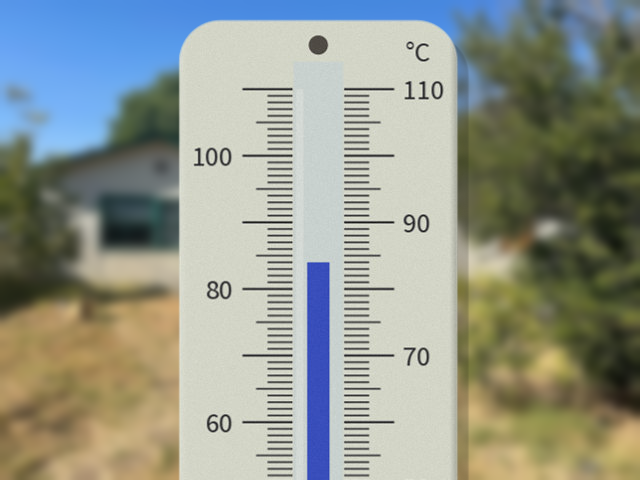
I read 84,°C
